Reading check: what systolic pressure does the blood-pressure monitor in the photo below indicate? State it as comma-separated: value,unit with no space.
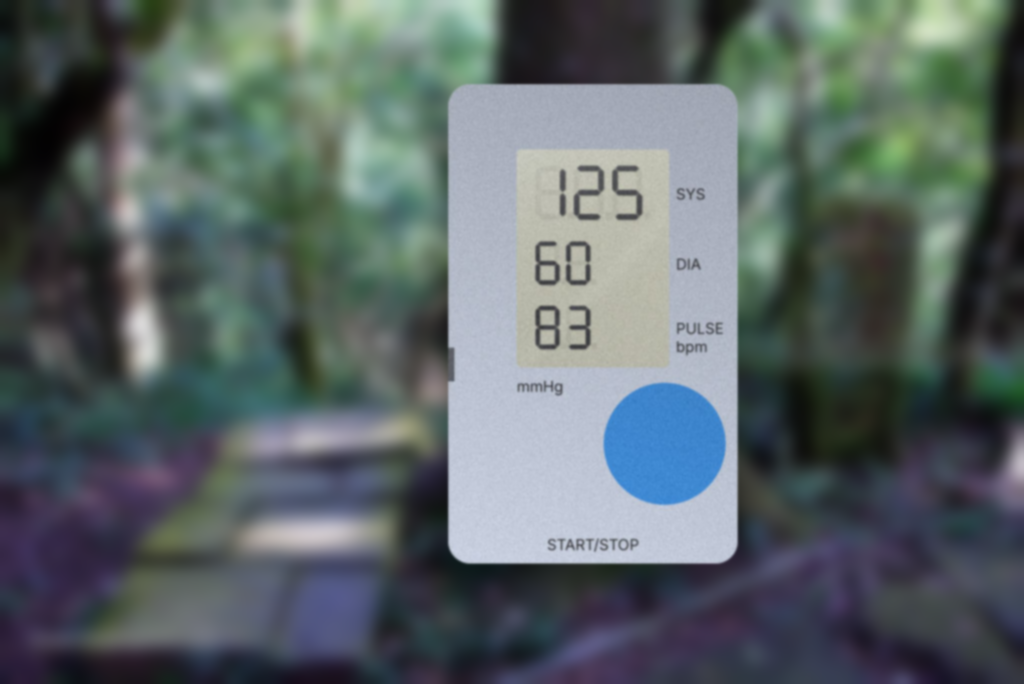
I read 125,mmHg
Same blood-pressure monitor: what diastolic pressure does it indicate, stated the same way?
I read 60,mmHg
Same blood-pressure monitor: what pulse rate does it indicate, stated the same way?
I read 83,bpm
